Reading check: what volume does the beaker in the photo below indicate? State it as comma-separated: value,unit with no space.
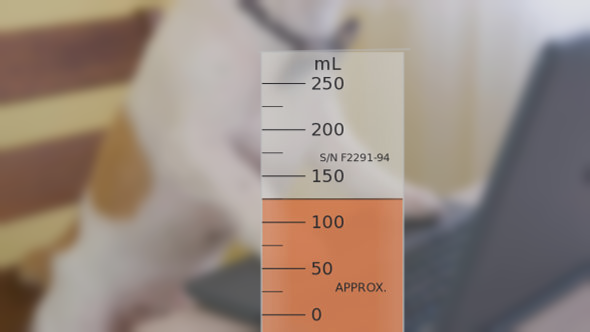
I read 125,mL
